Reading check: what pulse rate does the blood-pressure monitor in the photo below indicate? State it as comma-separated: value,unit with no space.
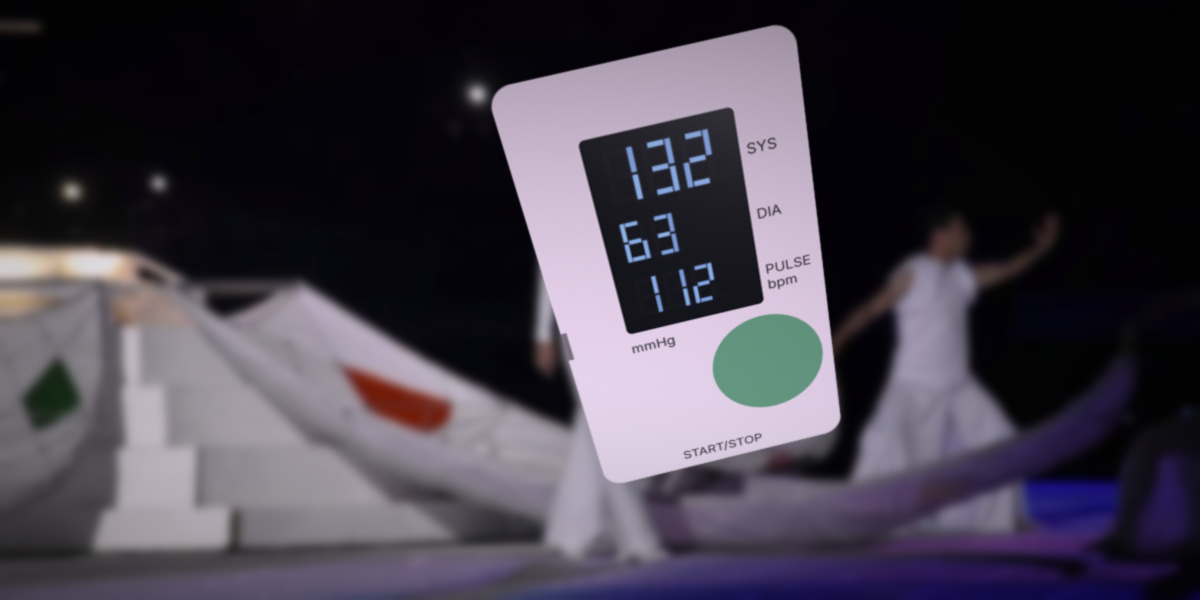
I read 112,bpm
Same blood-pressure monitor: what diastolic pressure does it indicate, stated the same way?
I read 63,mmHg
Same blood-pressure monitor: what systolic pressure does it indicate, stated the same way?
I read 132,mmHg
